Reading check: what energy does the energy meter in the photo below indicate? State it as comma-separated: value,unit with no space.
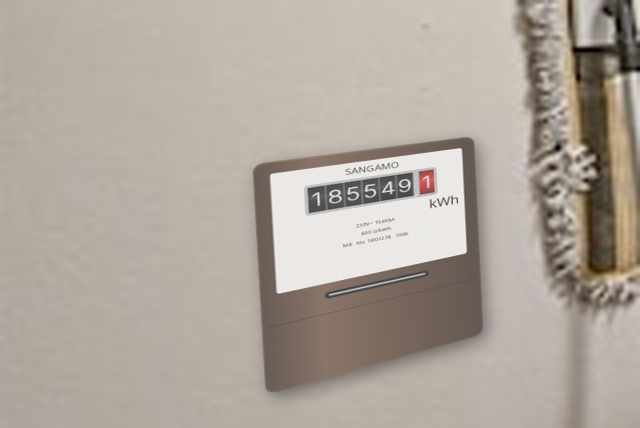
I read 185549.1,kWh
